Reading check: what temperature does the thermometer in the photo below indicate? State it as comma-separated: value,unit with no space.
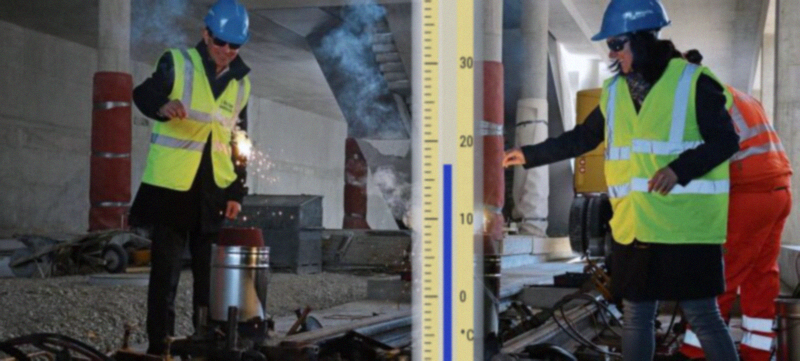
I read 17,°C
